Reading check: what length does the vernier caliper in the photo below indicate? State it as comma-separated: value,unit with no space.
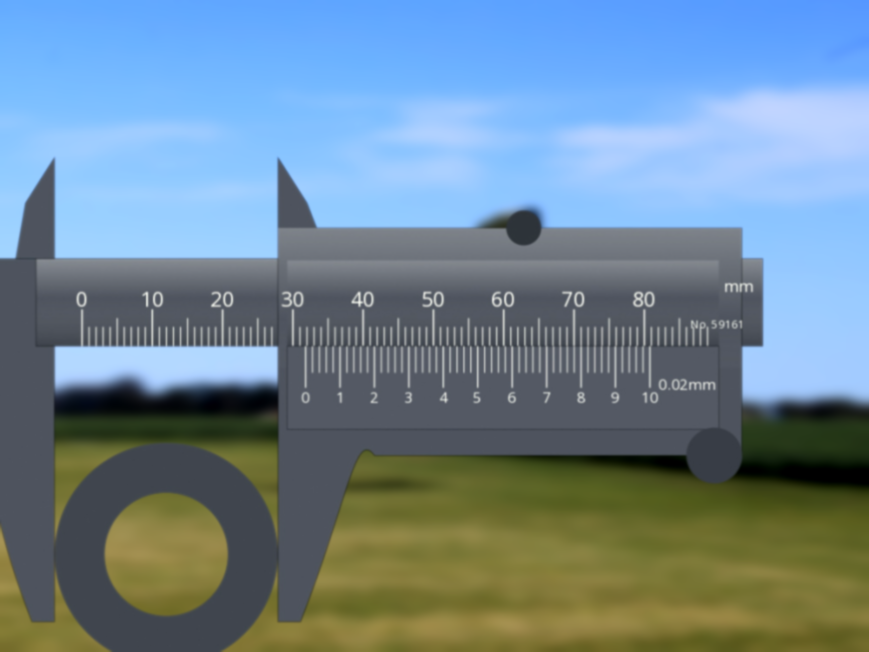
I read 31.8,mm
